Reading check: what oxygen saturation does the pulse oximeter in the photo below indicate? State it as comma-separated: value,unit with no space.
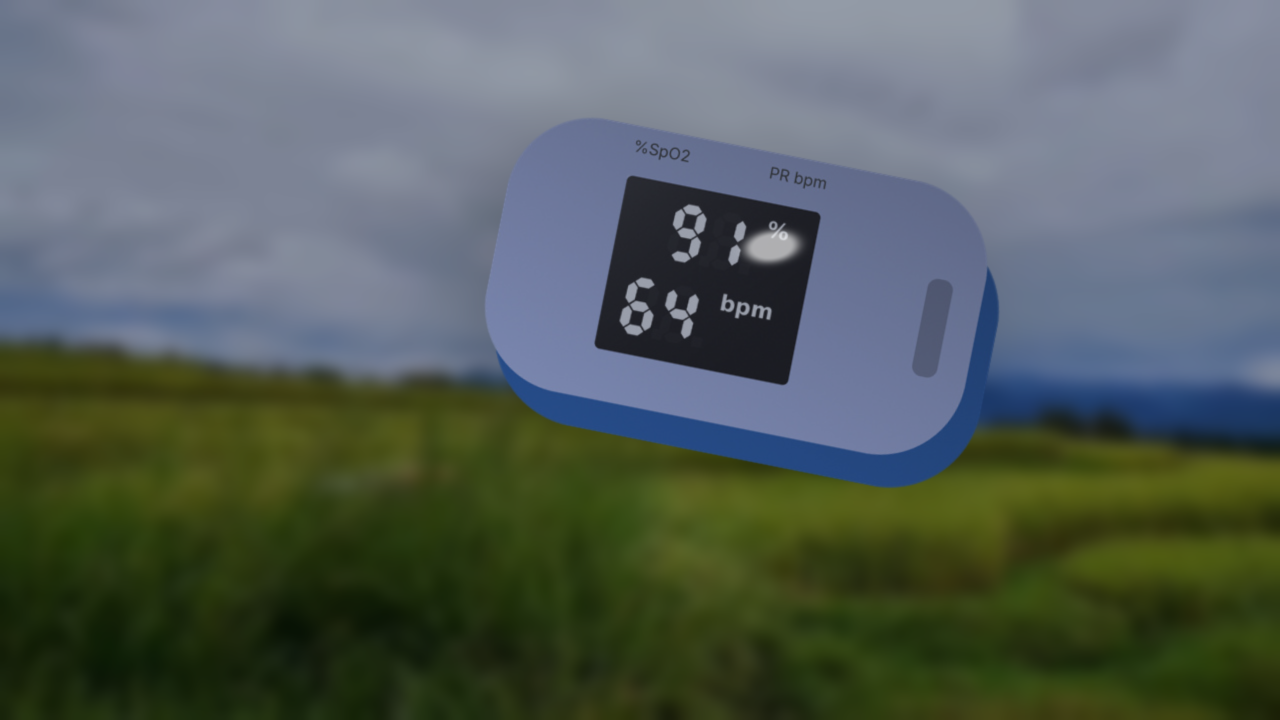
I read 91,%
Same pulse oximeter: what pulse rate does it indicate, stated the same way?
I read 64,bpm
